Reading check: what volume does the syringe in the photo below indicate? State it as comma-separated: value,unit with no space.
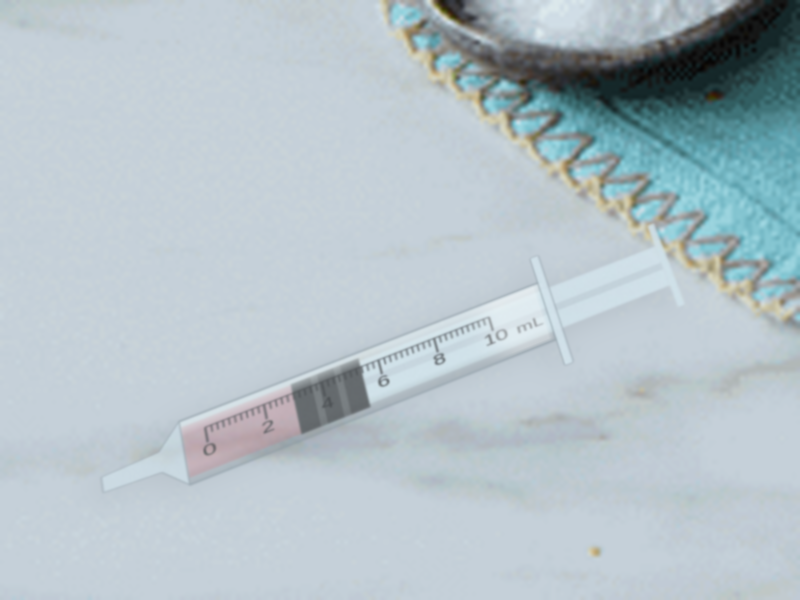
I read 3,mL
